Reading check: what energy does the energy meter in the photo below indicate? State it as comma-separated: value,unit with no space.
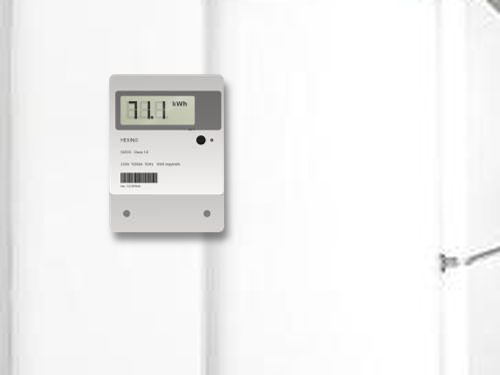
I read 71.1,kWh
